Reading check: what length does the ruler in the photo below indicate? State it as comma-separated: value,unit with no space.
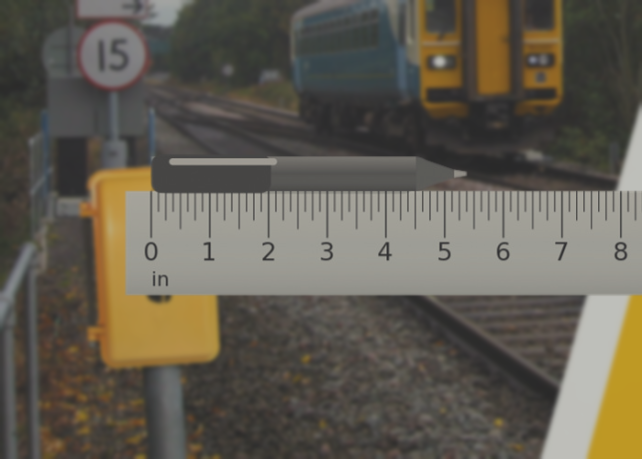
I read 5.375,in
